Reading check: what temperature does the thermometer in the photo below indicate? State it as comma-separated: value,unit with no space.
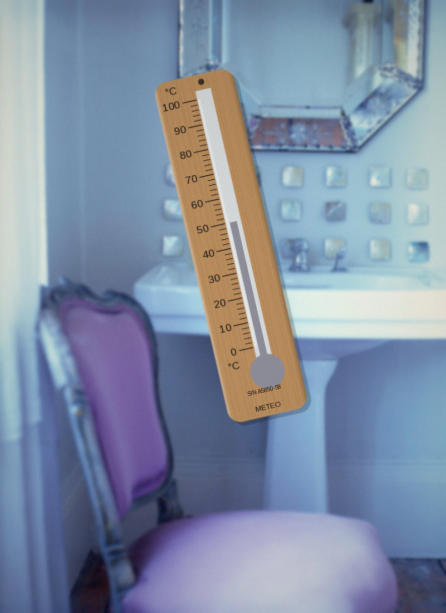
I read 50,°C
